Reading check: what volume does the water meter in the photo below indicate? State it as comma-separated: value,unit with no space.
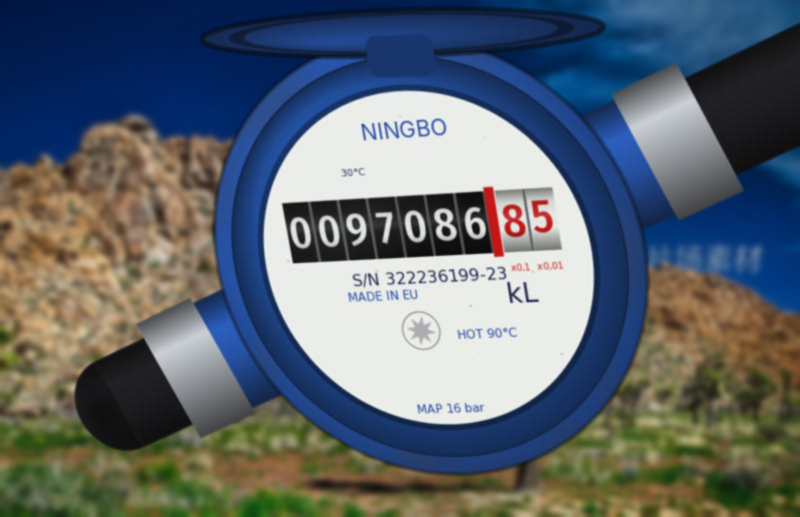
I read 97086.85,kL
